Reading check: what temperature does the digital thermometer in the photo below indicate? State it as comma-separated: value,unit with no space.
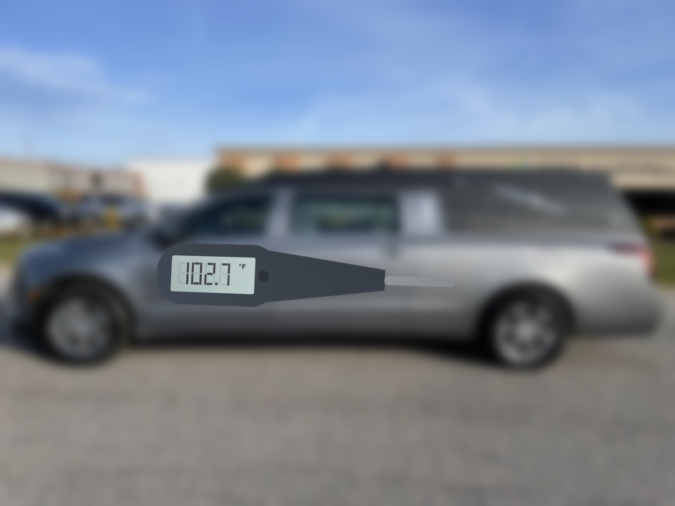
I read 102.7,°F
